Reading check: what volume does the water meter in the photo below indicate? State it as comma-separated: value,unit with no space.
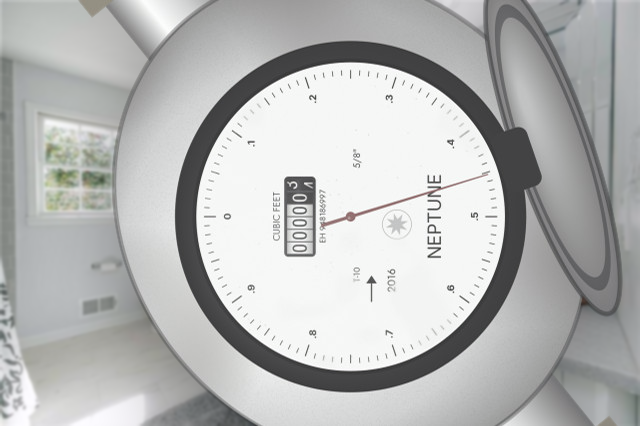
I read 3.45,ft³
